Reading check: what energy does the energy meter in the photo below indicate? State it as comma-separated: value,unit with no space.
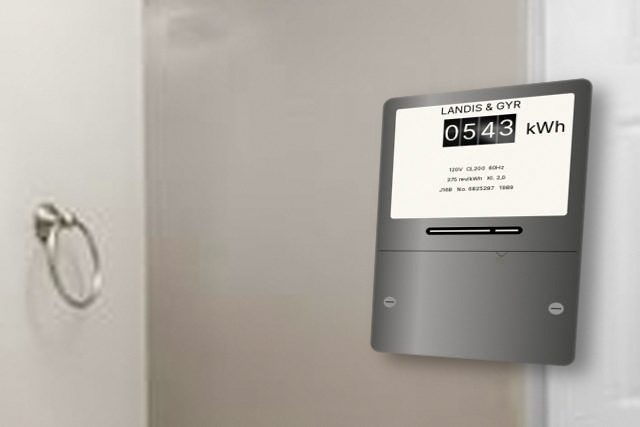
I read 543,kWh
